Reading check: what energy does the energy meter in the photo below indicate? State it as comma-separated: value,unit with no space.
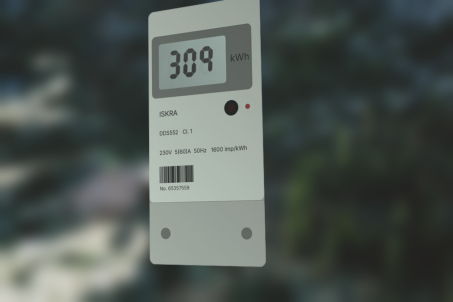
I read 309,kWh
